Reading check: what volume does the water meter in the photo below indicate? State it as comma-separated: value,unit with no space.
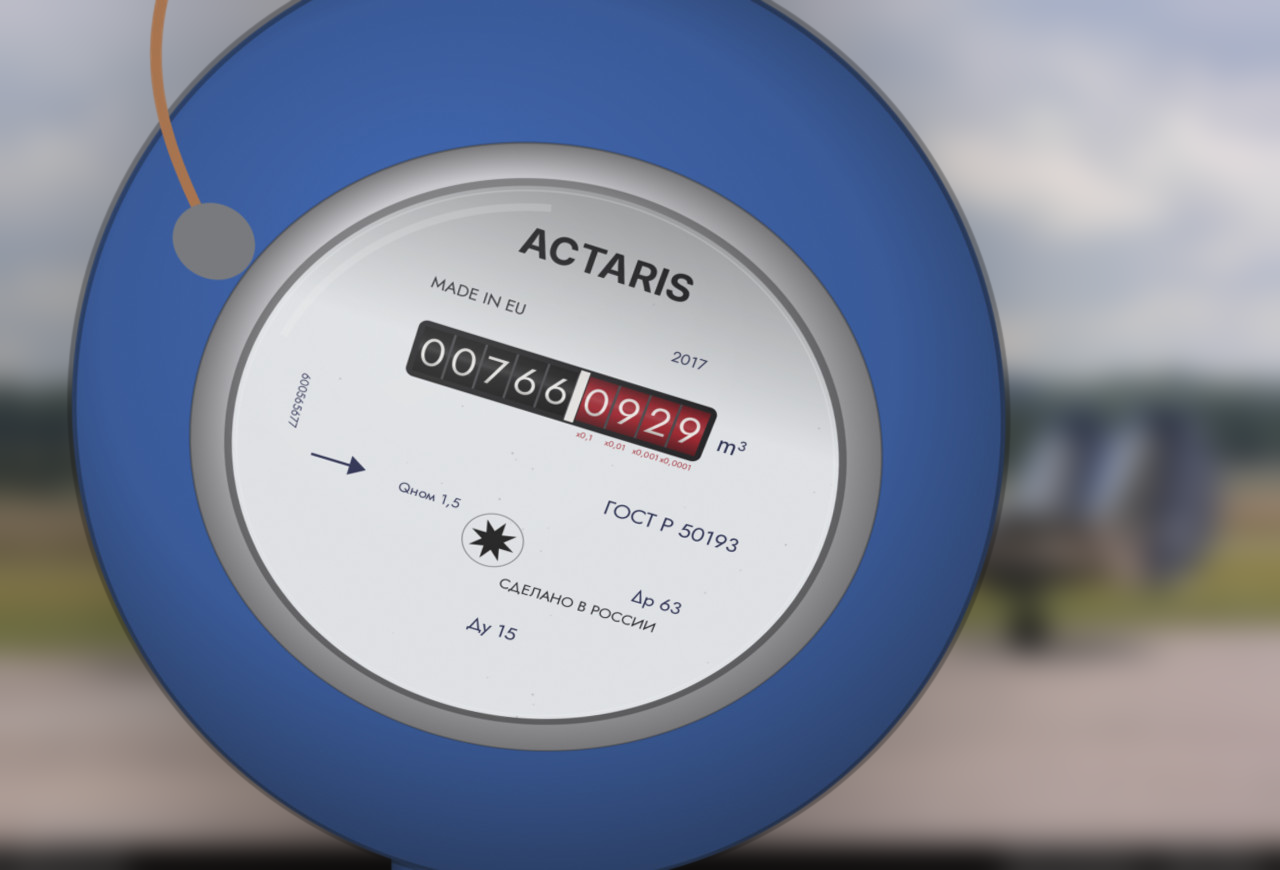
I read 766.0929,m³
